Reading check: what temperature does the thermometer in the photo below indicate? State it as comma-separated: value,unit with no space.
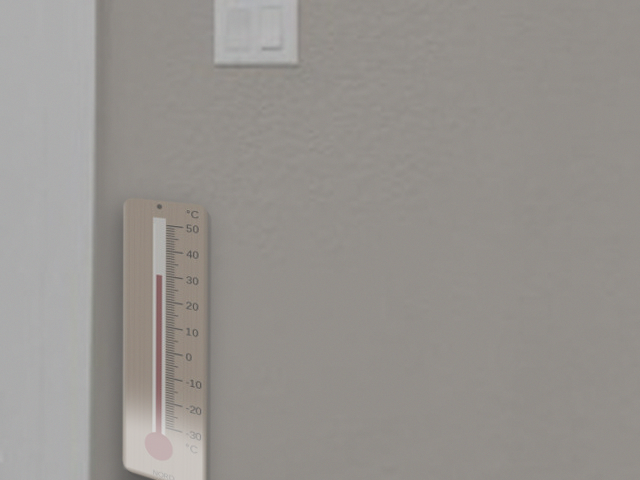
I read 30,°C
